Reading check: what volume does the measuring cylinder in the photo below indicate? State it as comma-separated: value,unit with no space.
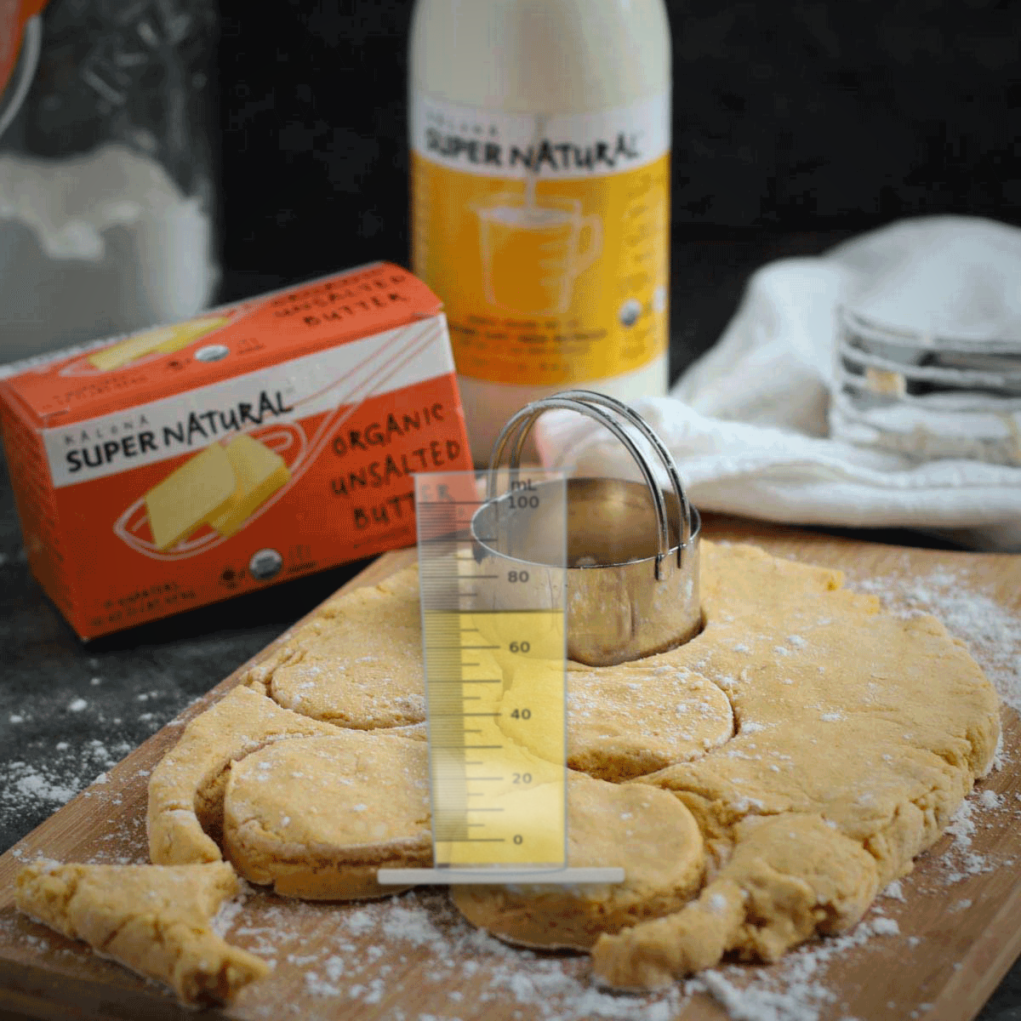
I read 70,mL
